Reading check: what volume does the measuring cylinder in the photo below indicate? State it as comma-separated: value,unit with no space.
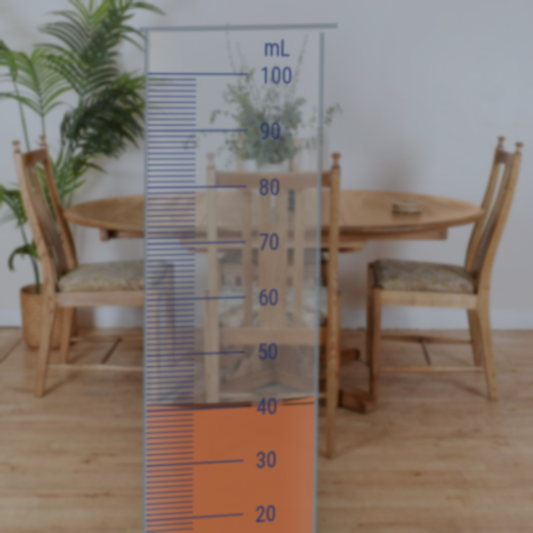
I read 40,mL
